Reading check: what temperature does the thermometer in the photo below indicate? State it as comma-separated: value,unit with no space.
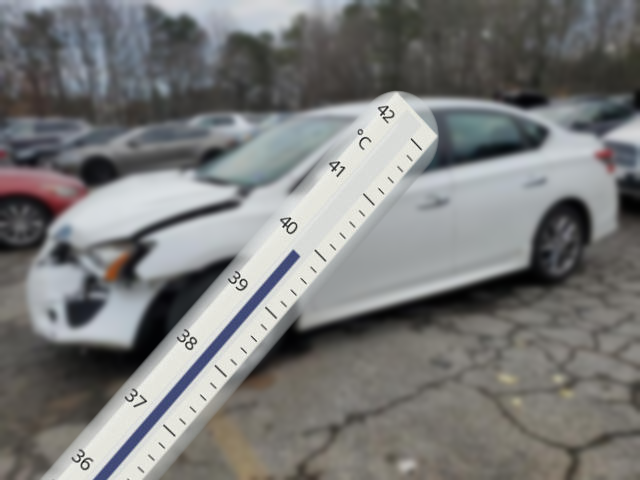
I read 39.8,°C
